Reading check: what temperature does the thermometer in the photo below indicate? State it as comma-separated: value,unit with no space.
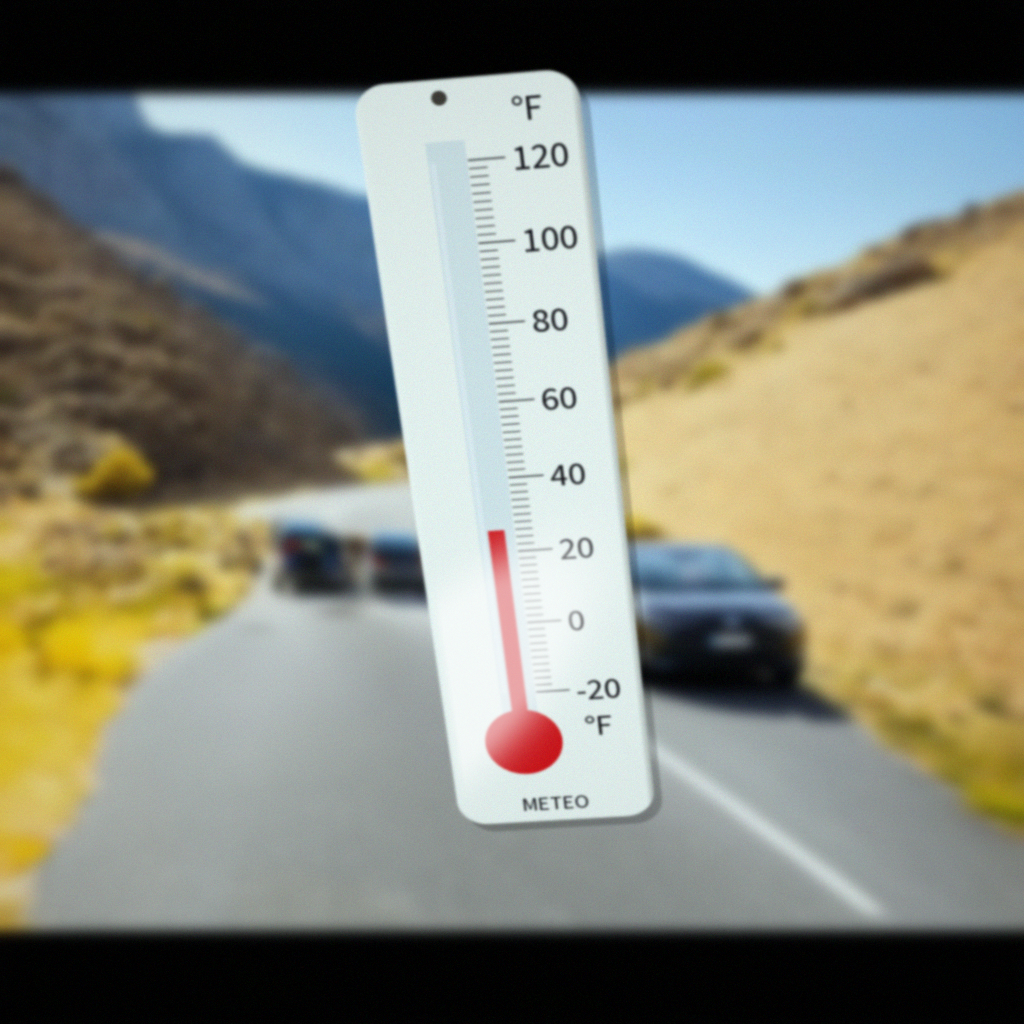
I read 26,°F
